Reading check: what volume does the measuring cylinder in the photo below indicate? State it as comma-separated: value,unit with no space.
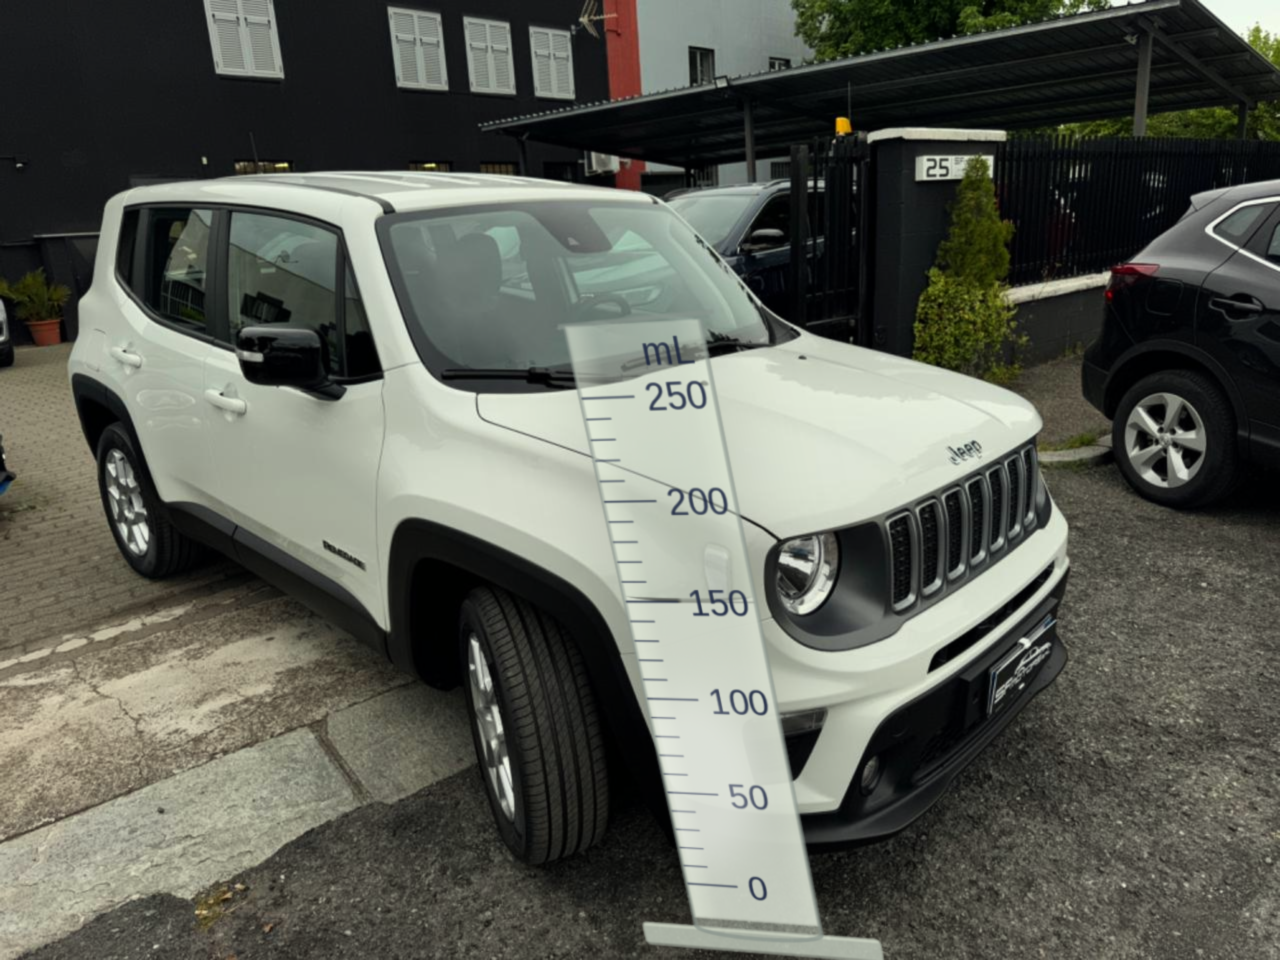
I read 150,mL
